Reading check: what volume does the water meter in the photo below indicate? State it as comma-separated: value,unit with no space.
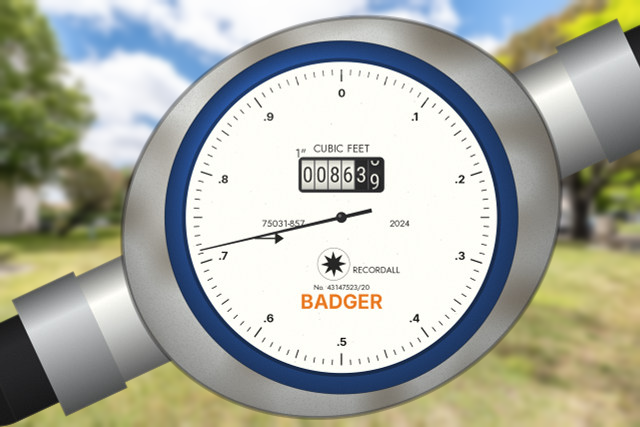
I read 8638.71,ft³
